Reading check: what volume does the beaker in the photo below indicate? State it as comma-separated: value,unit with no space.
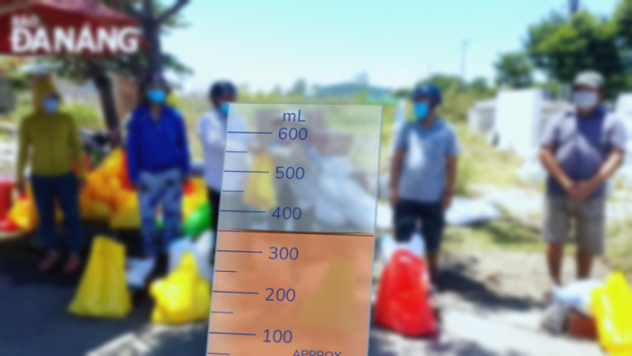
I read 350,mL
